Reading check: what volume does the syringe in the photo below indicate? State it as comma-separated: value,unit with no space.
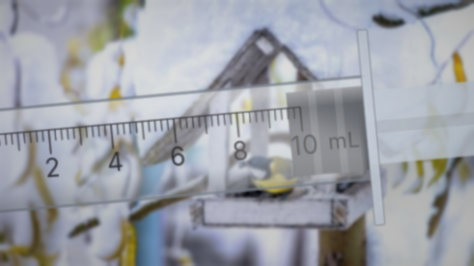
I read 9.6,mL
